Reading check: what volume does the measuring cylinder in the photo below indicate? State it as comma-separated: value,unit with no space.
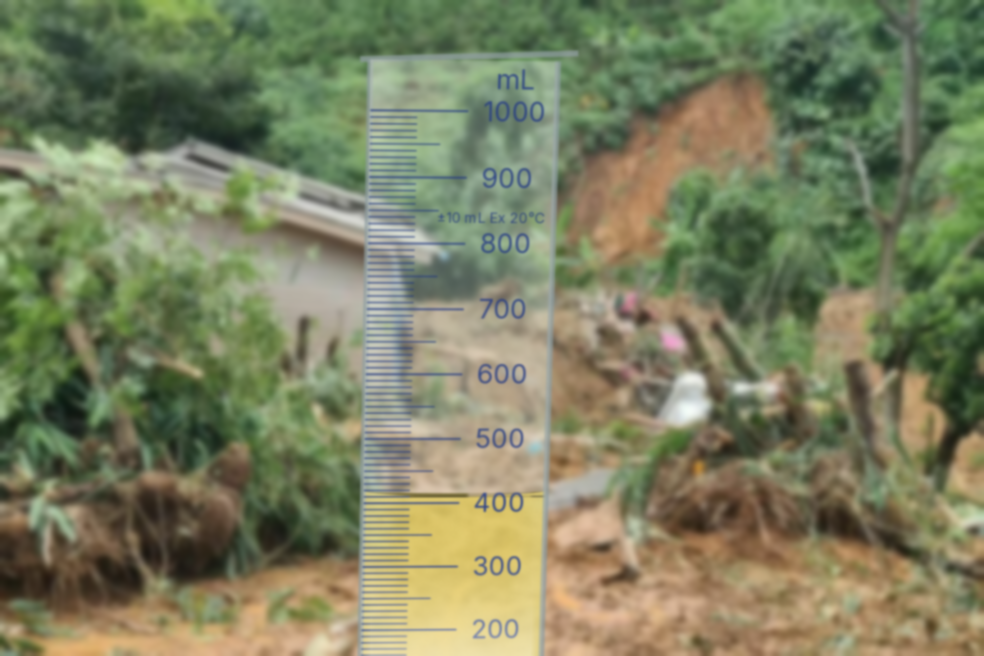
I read 410,mL
